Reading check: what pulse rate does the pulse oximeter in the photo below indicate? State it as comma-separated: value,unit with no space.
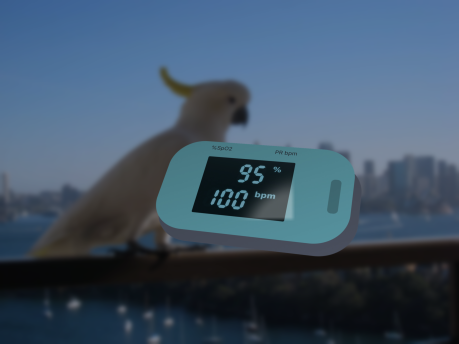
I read 100,bpm
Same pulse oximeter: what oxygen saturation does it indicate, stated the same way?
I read 95,%
